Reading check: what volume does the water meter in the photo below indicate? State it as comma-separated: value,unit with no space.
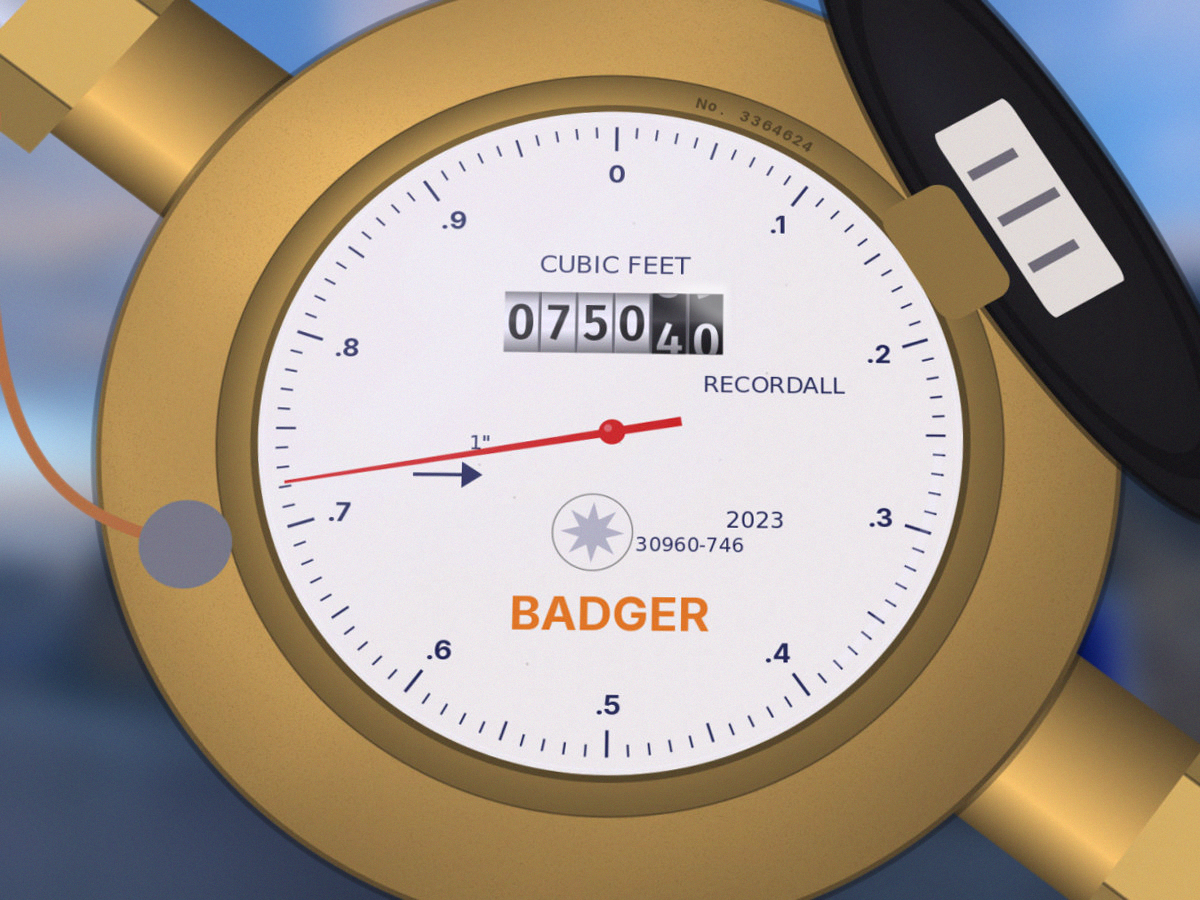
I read 75039.72,ft³
